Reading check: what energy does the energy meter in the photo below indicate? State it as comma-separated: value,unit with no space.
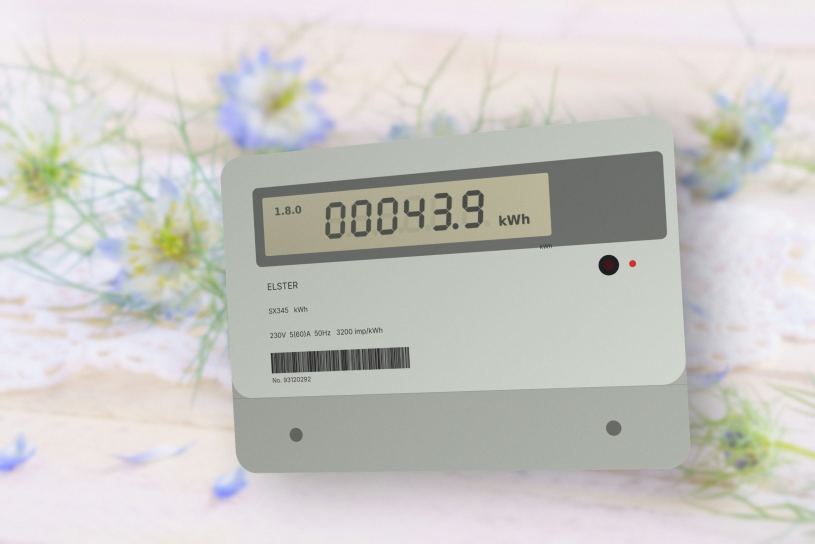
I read 43.9,kWh
